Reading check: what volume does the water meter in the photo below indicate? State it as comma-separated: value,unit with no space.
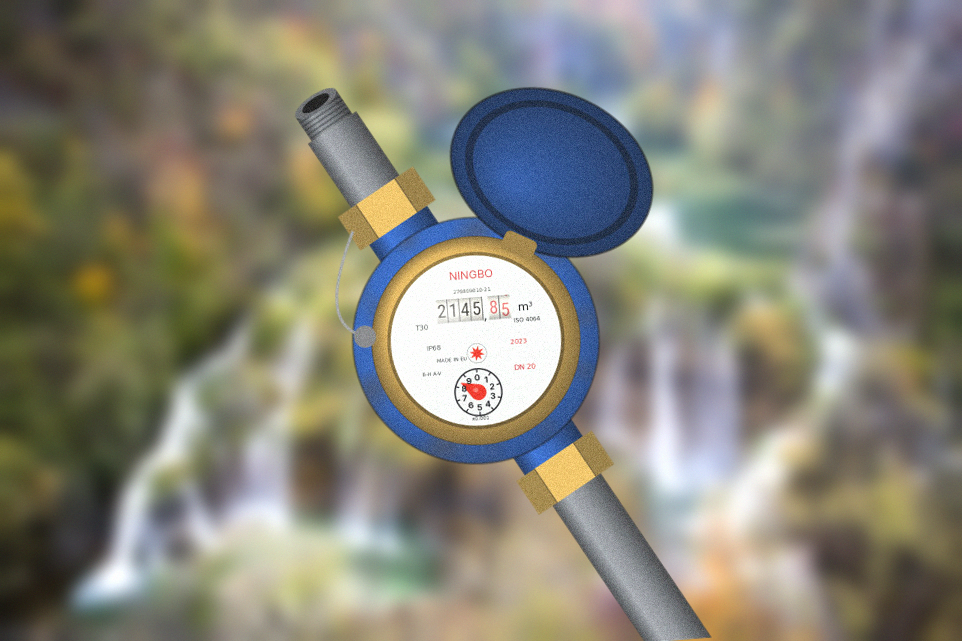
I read 2145.848,m³
